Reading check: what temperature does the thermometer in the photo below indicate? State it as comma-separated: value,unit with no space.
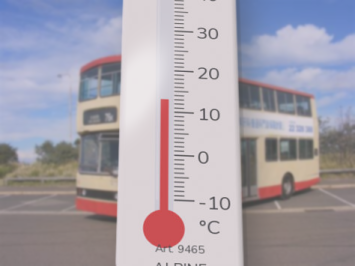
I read 13,°C
